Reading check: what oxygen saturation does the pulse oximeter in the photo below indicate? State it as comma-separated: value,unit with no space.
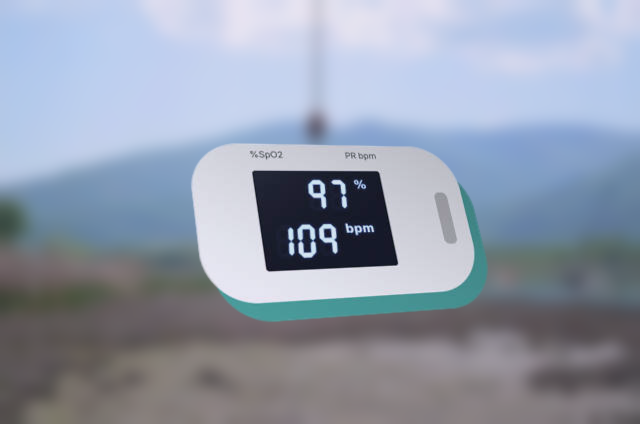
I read 97,%
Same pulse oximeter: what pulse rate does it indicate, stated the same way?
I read 109,bpm
